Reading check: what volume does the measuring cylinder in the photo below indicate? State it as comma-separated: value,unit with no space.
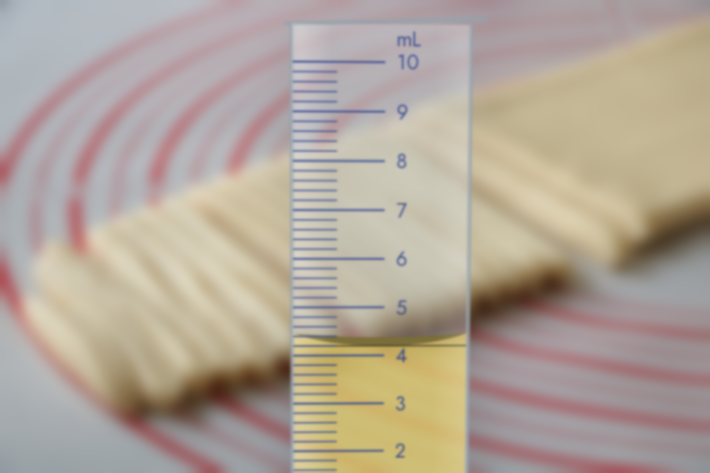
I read 4.2,mL
